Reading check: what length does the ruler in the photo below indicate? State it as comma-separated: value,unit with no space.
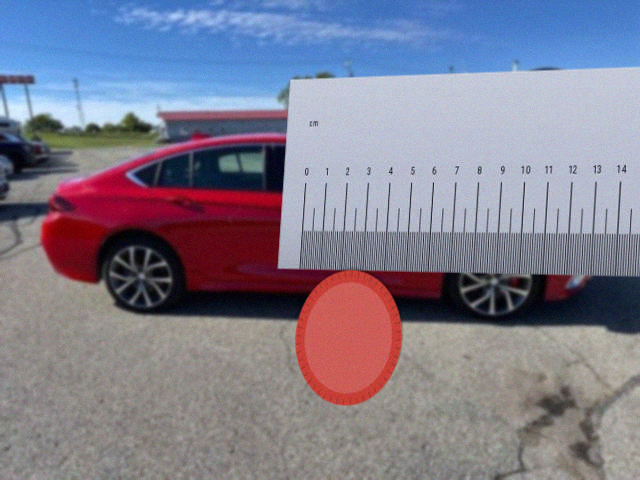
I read 5,cm
